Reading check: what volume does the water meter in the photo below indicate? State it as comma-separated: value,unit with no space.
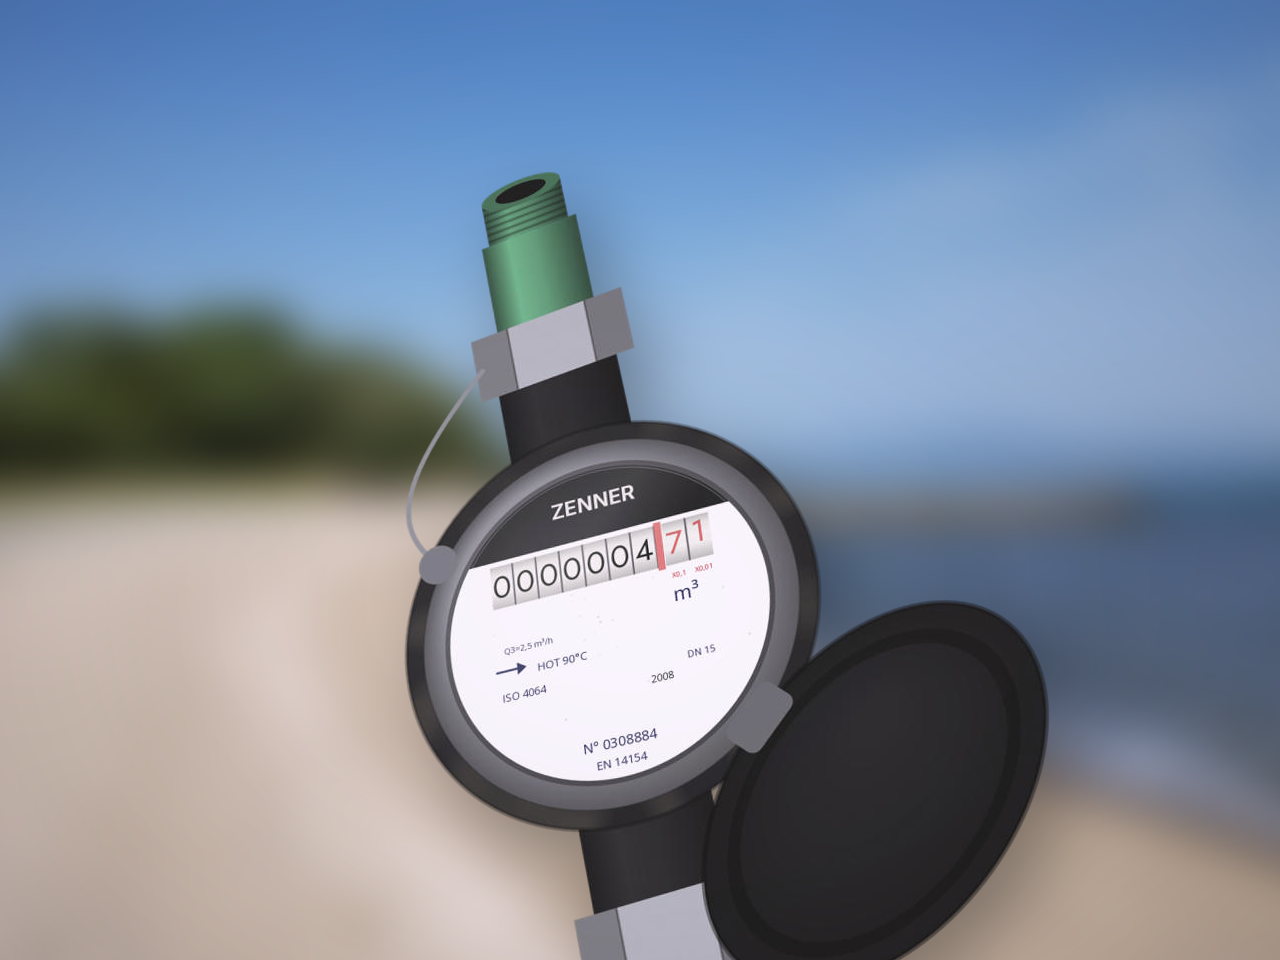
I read 4.71,m³
